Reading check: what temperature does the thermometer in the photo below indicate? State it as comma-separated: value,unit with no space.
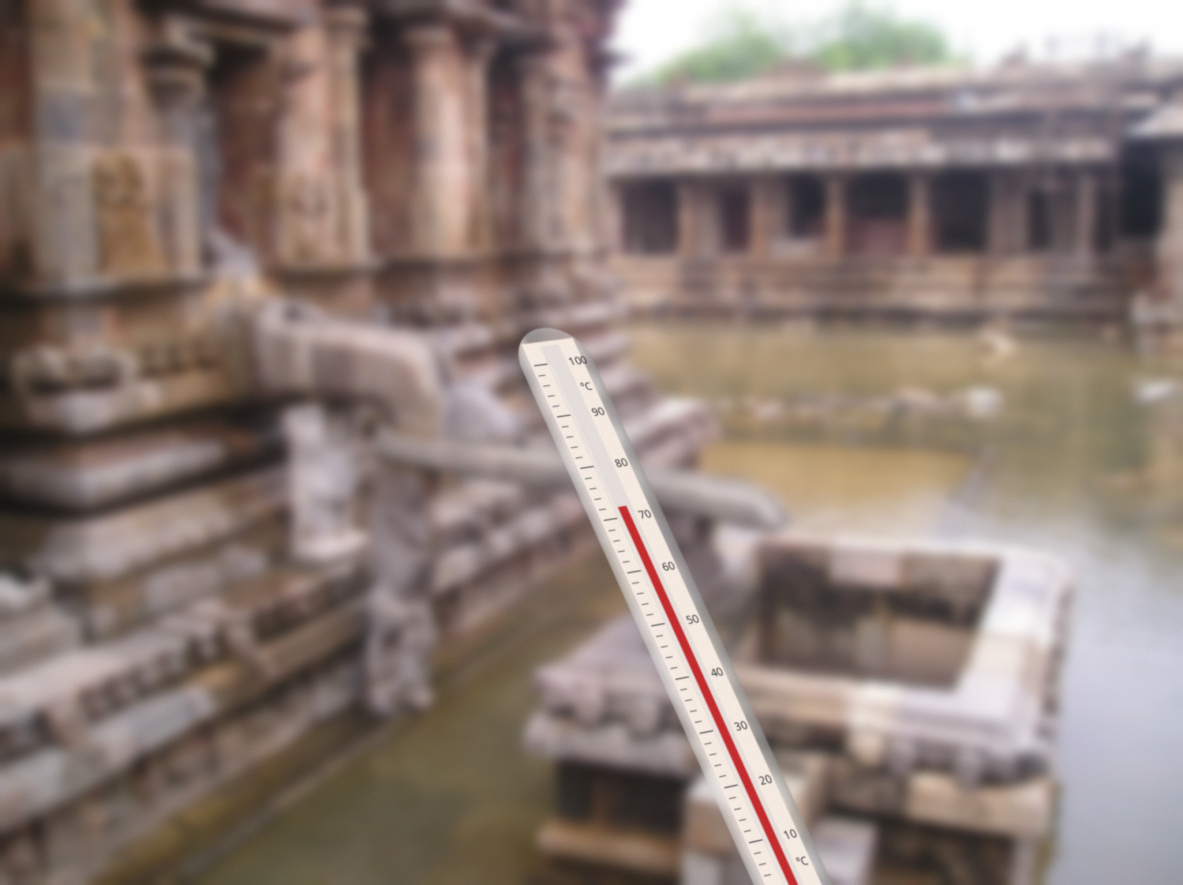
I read 72,°C
